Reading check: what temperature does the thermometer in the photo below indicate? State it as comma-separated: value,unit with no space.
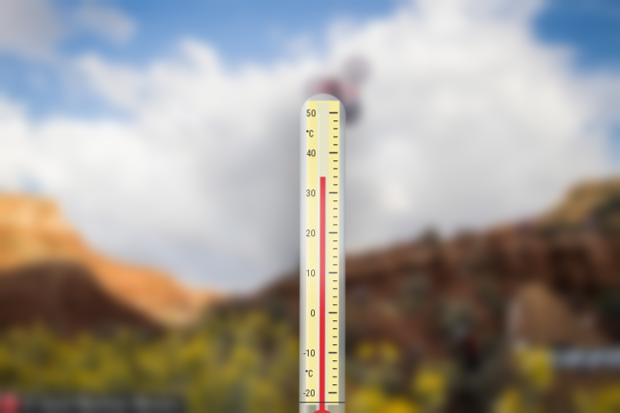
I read 34,°C
